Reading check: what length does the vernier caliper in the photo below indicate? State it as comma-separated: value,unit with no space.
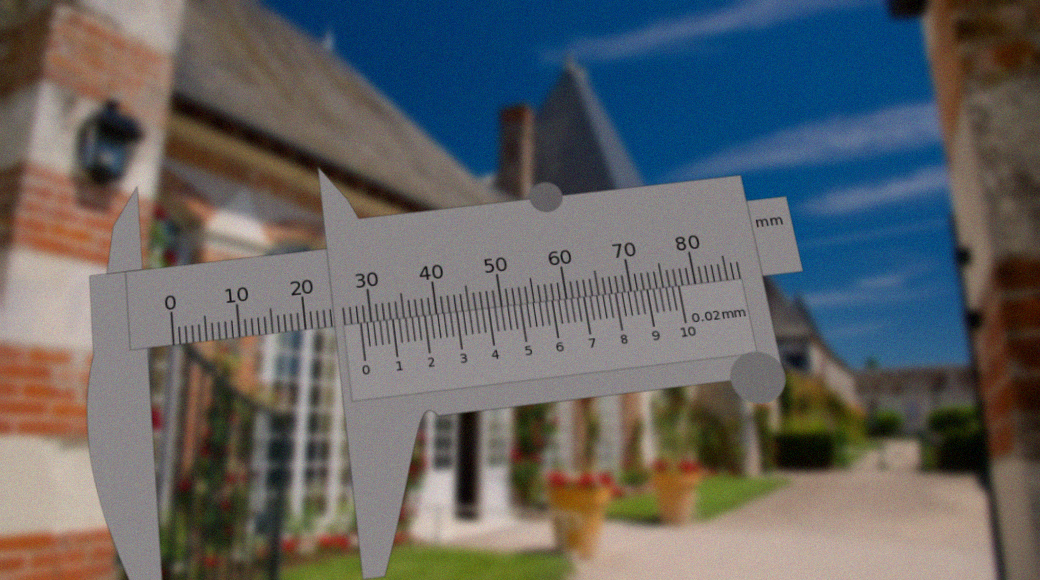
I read 28.4,mm
